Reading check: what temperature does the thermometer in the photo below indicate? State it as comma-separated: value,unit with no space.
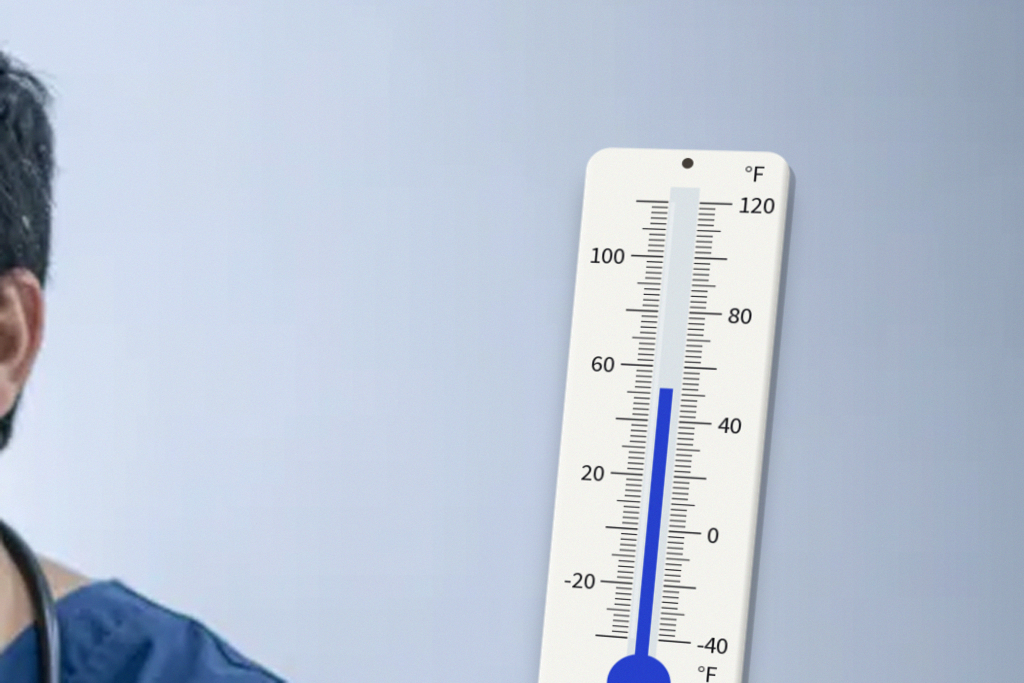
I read 52,°F
